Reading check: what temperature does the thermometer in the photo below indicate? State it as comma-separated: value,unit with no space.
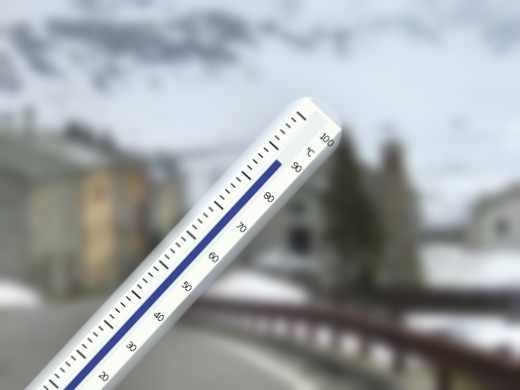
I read 88,°C
